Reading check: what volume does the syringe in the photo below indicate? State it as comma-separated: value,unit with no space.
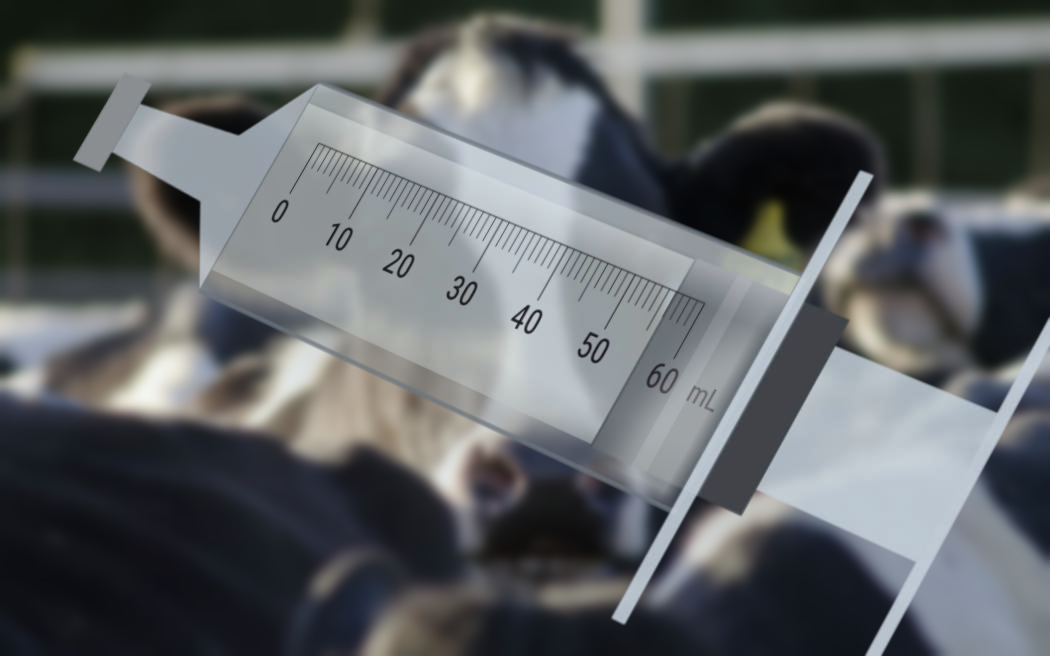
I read 56,mL
